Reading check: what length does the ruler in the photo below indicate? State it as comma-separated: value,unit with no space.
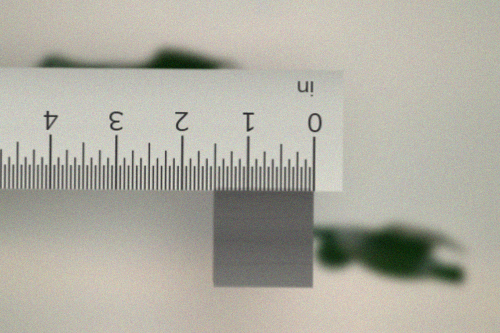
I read 1.5,in
